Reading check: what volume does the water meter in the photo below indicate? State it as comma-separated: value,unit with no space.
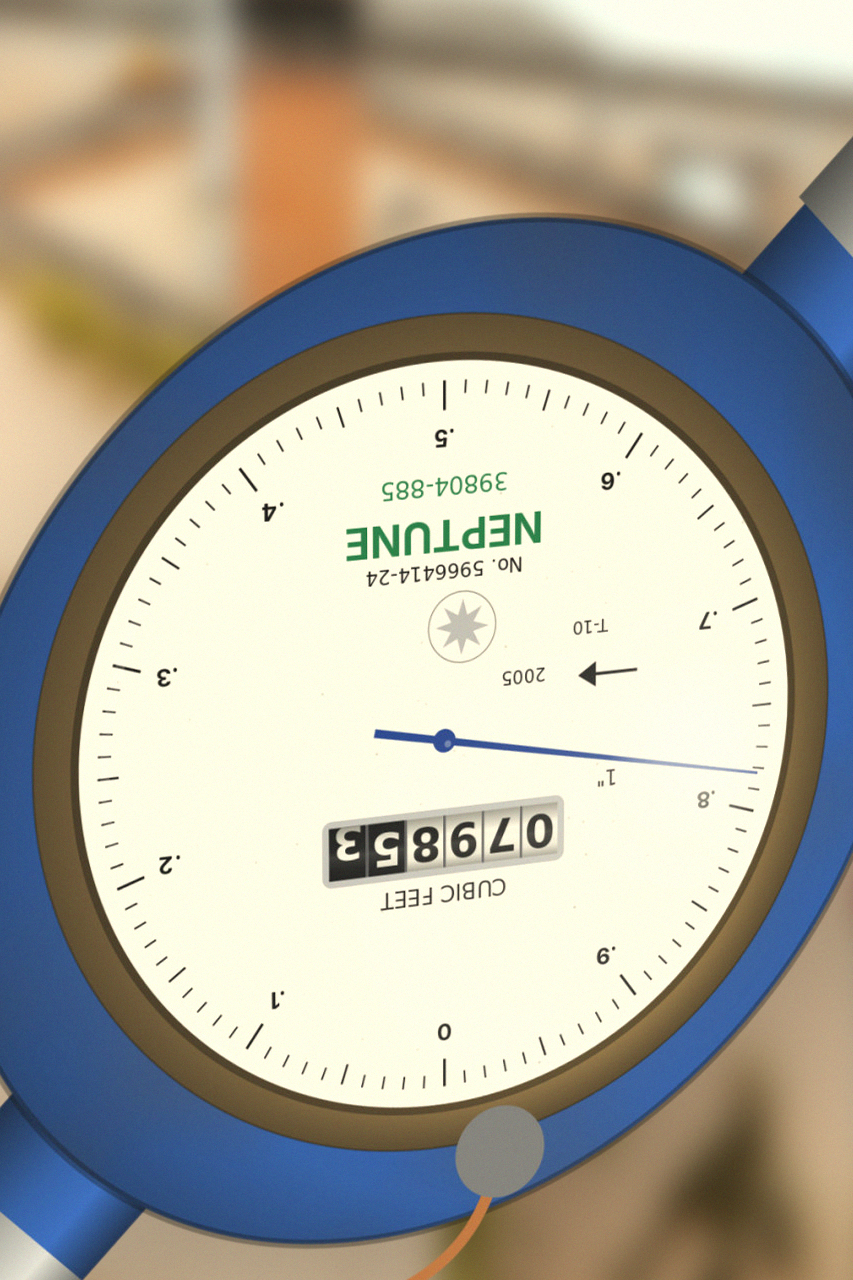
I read 79852.78,ft³
